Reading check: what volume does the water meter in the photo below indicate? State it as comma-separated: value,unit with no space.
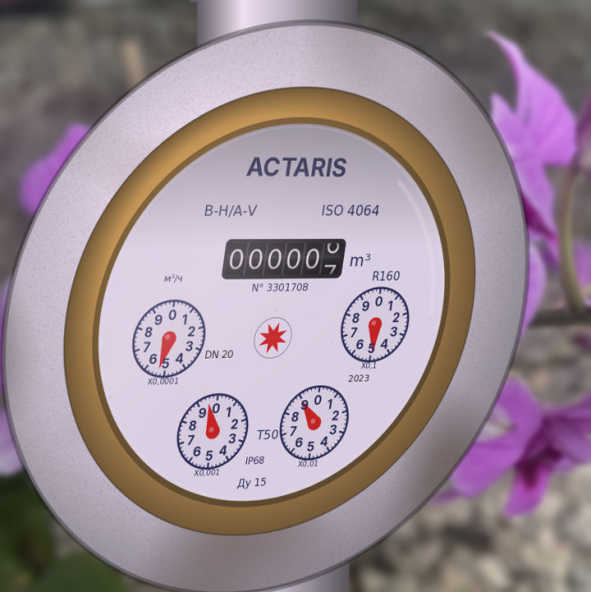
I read 6.4895,m³
